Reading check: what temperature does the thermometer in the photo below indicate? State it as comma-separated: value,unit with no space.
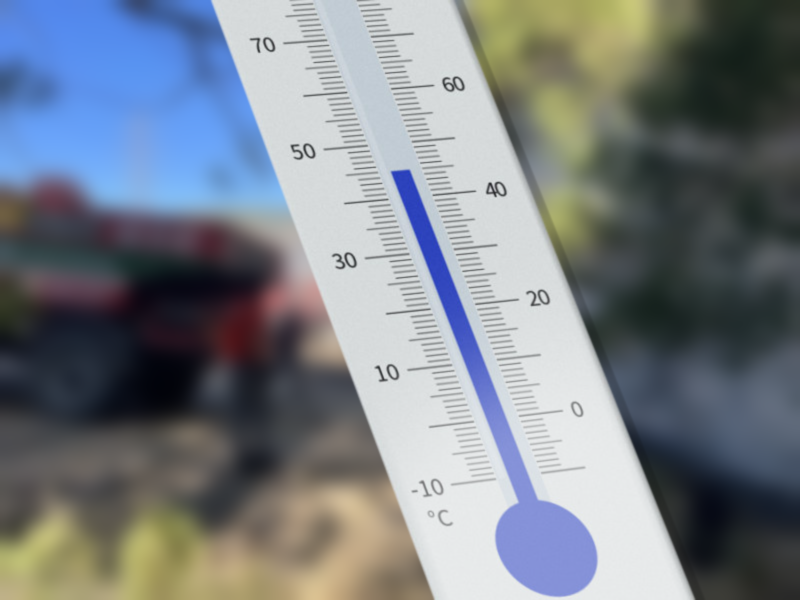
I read 45,°C
